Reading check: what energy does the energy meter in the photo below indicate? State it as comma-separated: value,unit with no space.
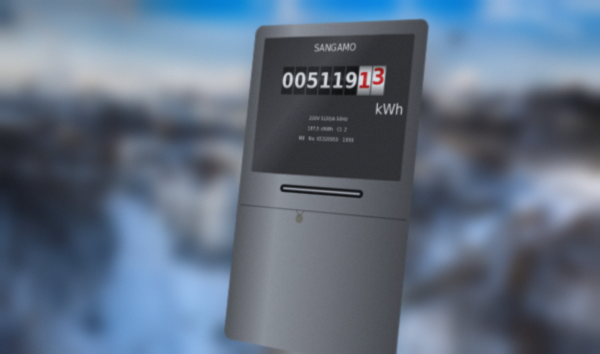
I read 5119.13,kWh
